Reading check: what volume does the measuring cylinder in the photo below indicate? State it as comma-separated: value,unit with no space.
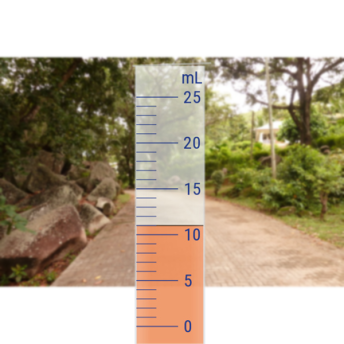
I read 11,mL
